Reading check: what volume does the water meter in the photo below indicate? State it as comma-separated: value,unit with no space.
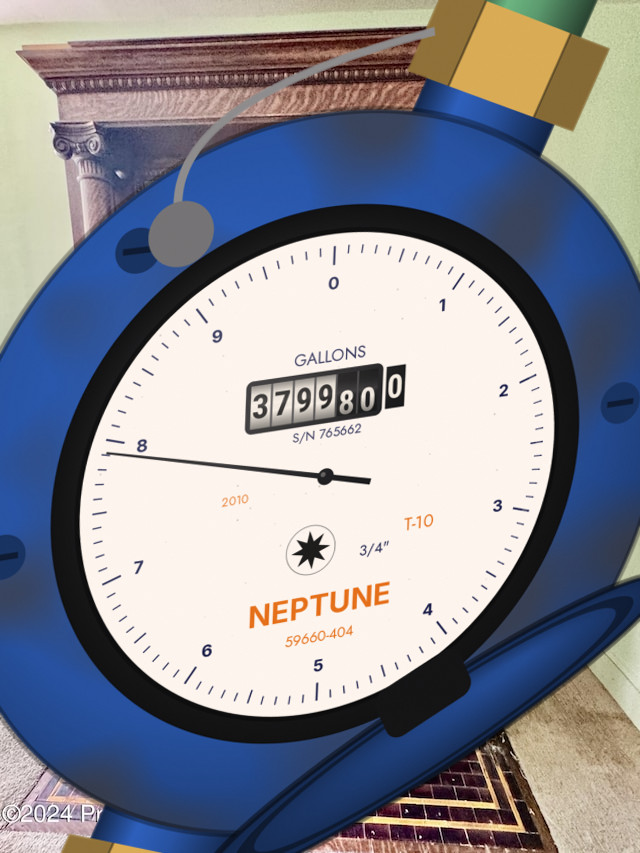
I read 3799797.9,gal
